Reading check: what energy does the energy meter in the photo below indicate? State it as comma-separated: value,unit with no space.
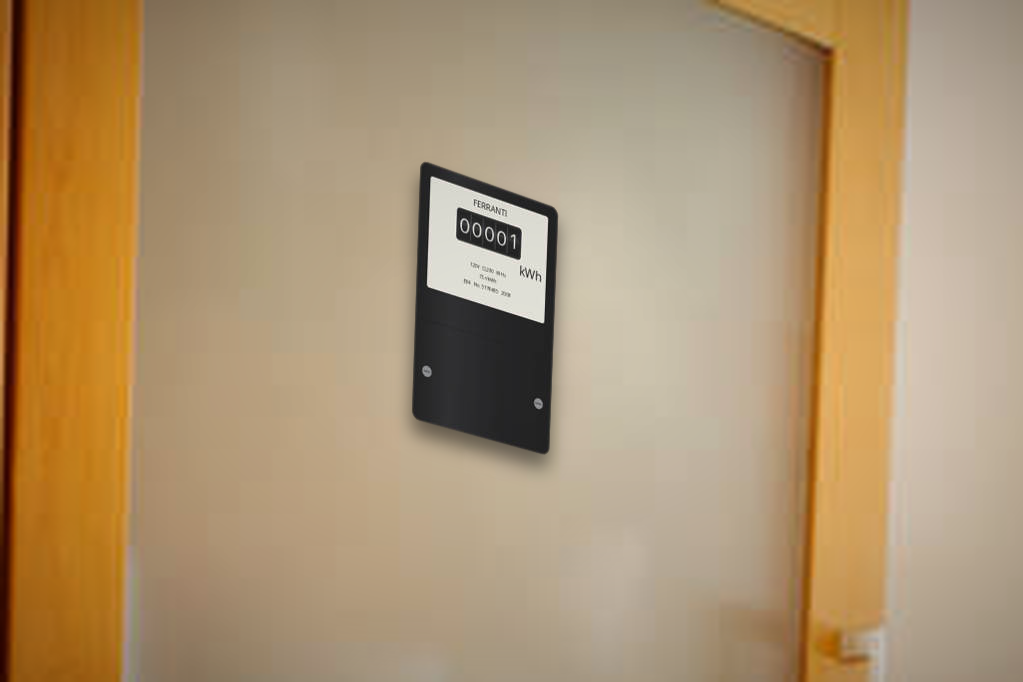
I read 1,kWh
